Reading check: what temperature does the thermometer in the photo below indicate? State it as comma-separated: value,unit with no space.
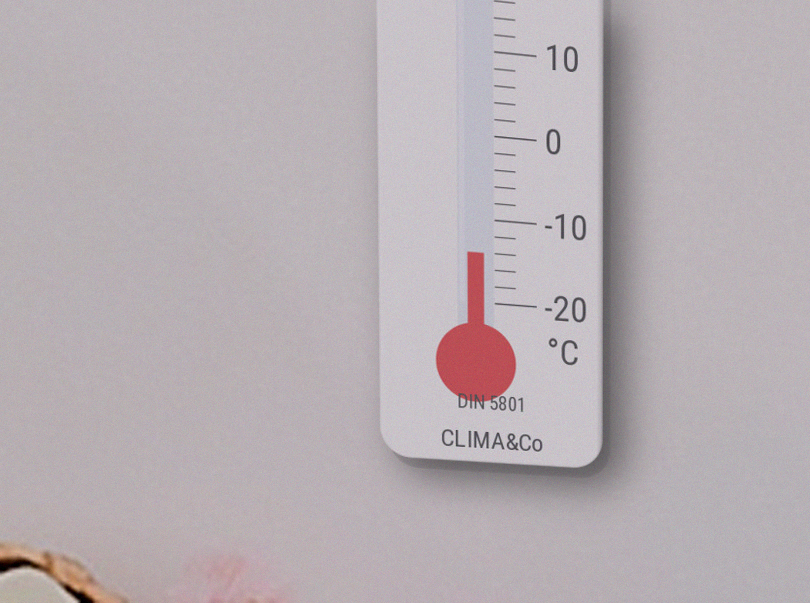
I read -14,°C
